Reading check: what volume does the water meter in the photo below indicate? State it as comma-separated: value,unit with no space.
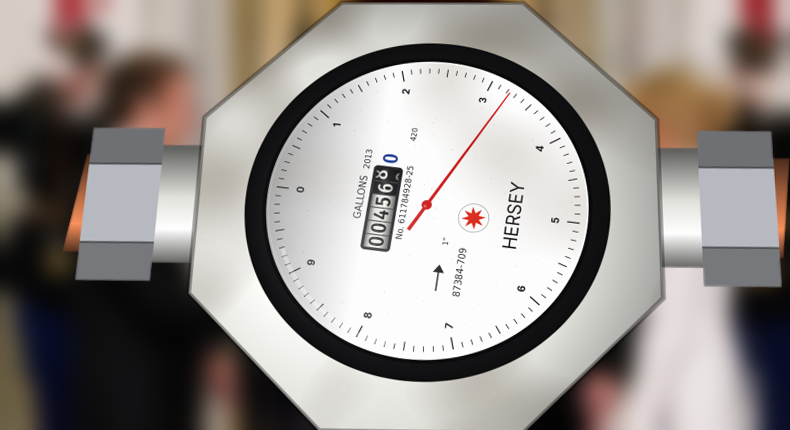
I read 45683.2,gal
